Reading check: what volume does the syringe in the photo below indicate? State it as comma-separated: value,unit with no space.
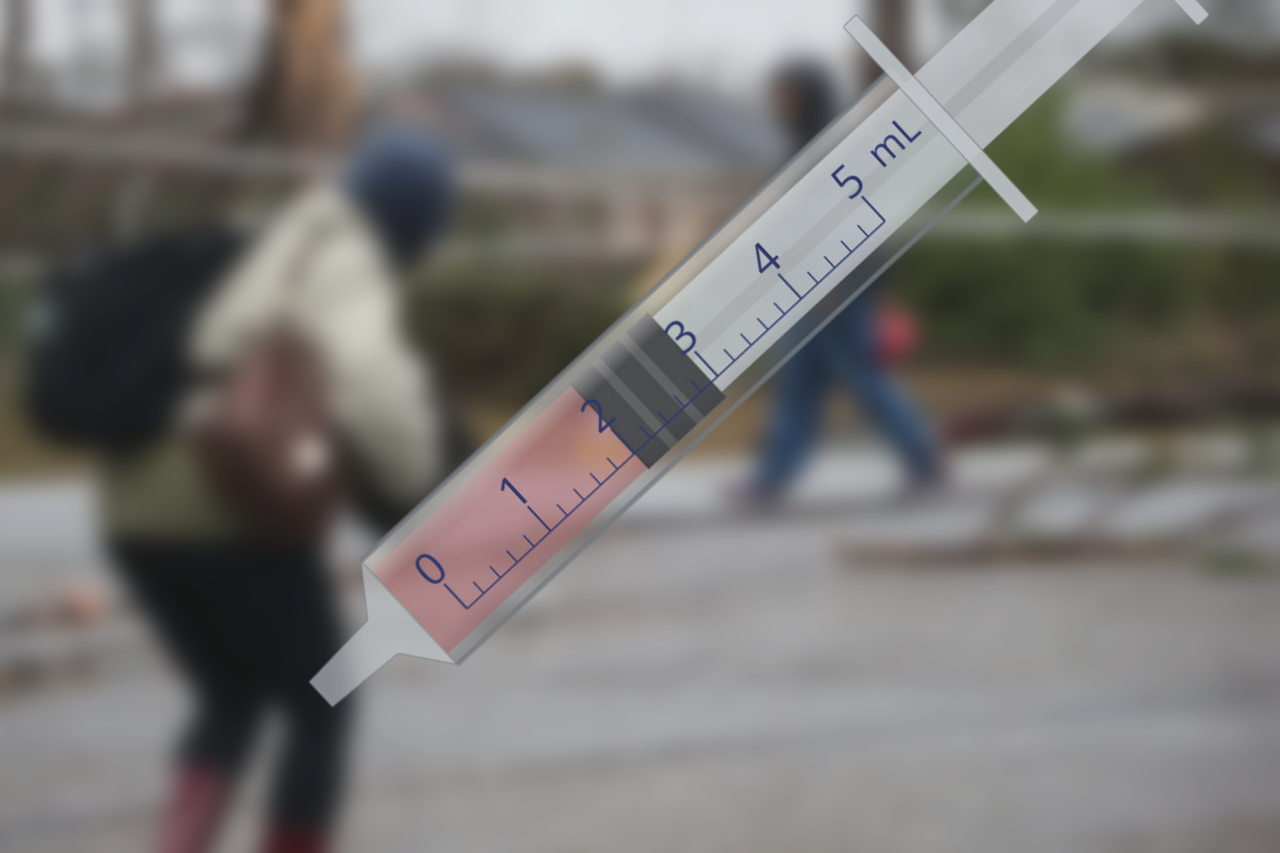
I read 2,mL
